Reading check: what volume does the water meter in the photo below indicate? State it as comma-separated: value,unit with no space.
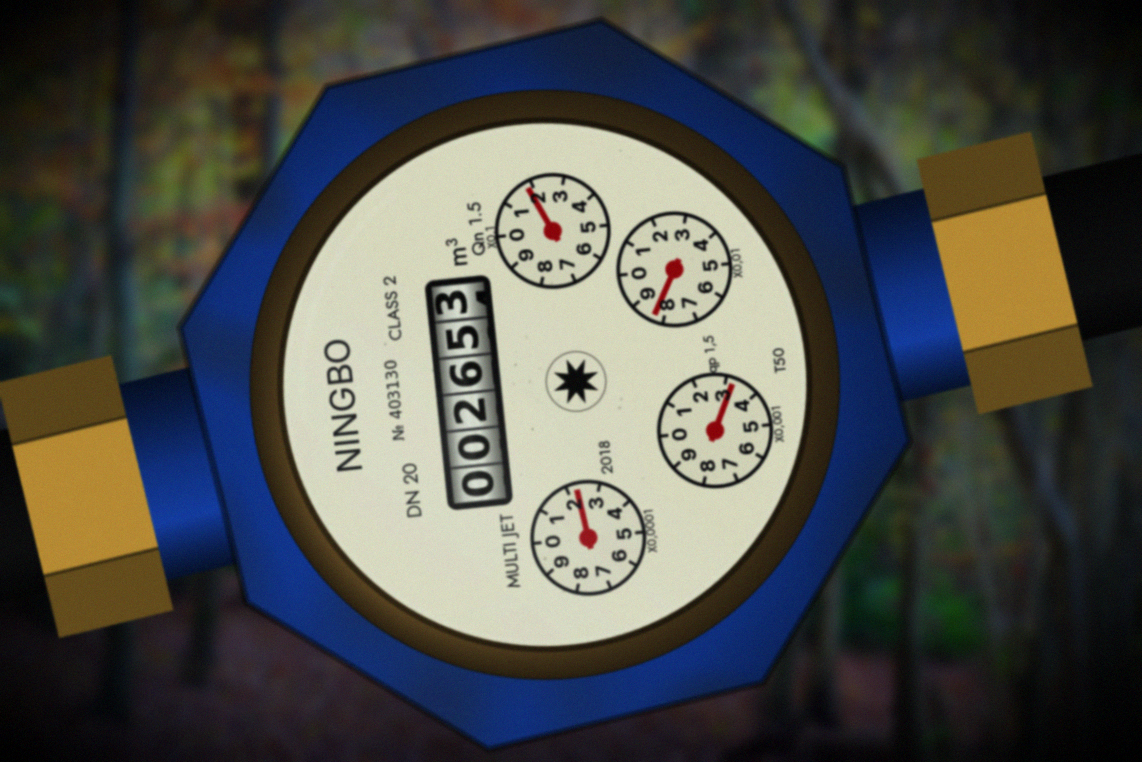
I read 2653.1832,m³
